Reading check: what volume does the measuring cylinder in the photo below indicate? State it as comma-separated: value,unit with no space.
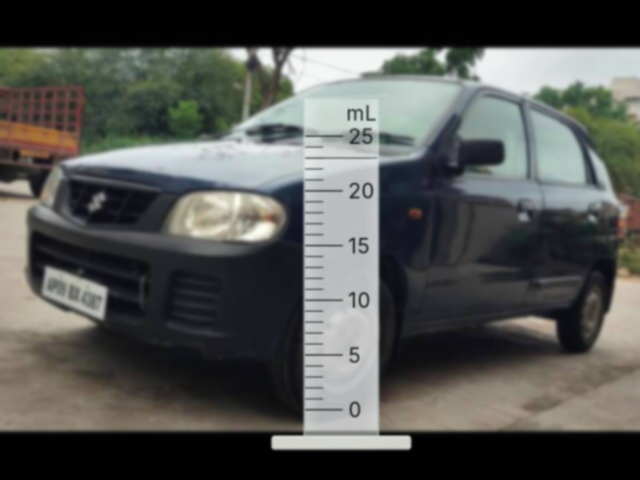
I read 23,mL
